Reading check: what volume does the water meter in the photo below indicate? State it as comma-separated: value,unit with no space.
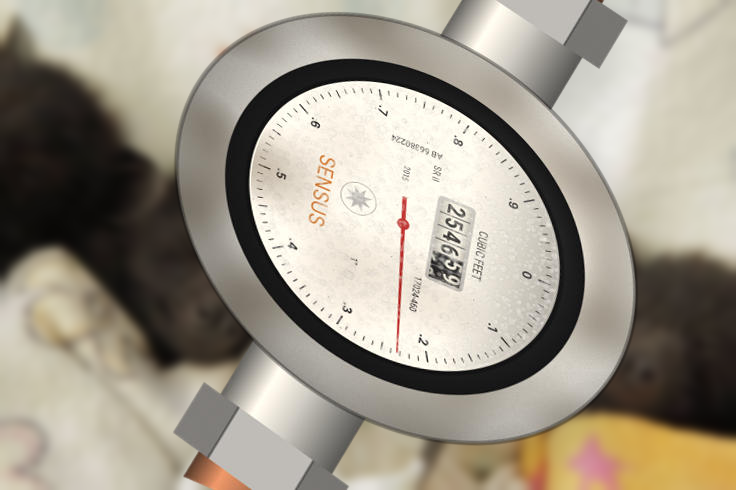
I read 254659.23,ft³
